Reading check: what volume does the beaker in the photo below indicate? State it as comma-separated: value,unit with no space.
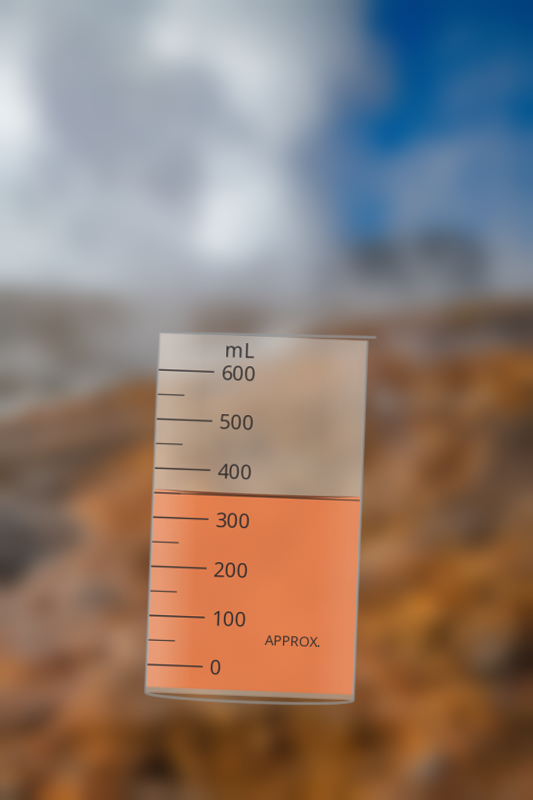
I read 350,mL
